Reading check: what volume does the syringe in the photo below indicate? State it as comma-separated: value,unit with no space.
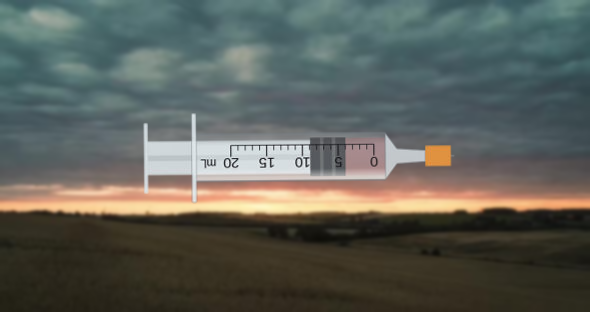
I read 4,mL
